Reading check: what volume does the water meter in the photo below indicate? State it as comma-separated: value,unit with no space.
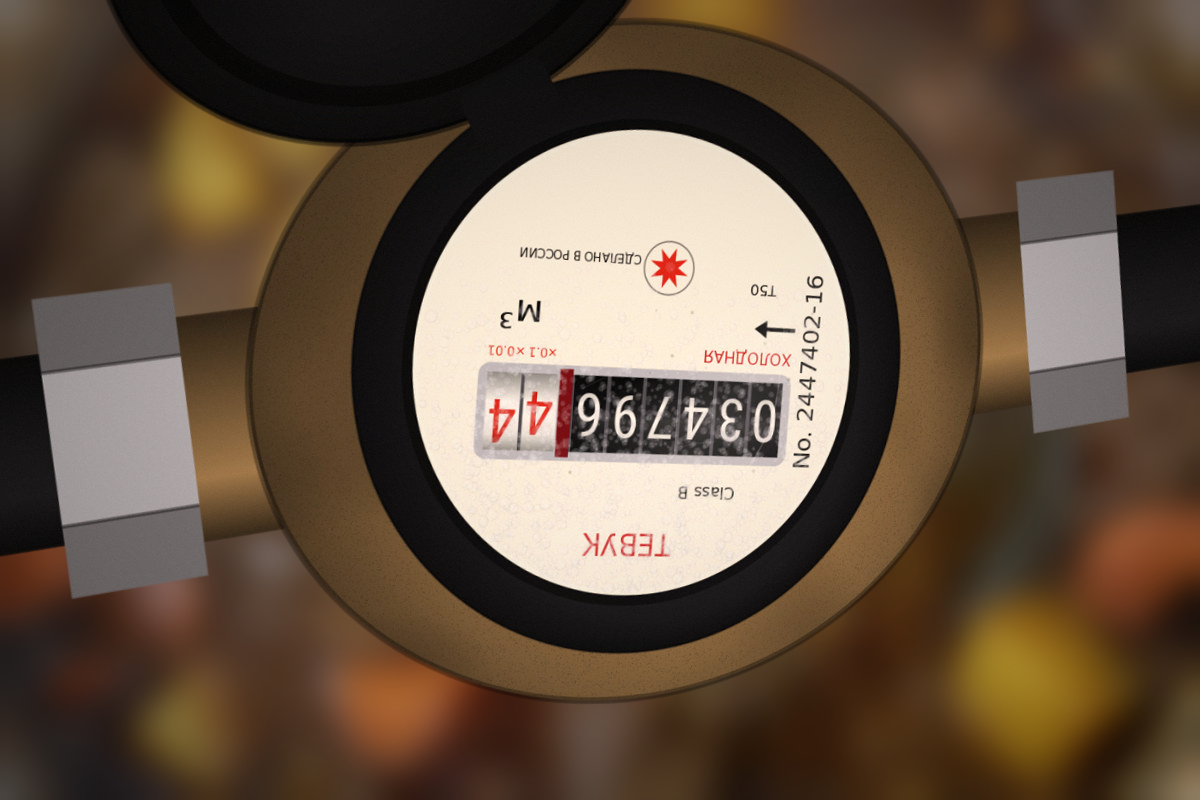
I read 34796.44,m³
